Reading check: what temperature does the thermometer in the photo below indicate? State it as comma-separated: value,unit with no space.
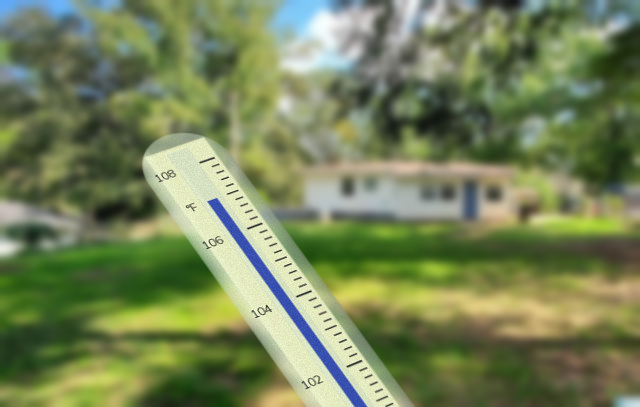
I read 107,°F
